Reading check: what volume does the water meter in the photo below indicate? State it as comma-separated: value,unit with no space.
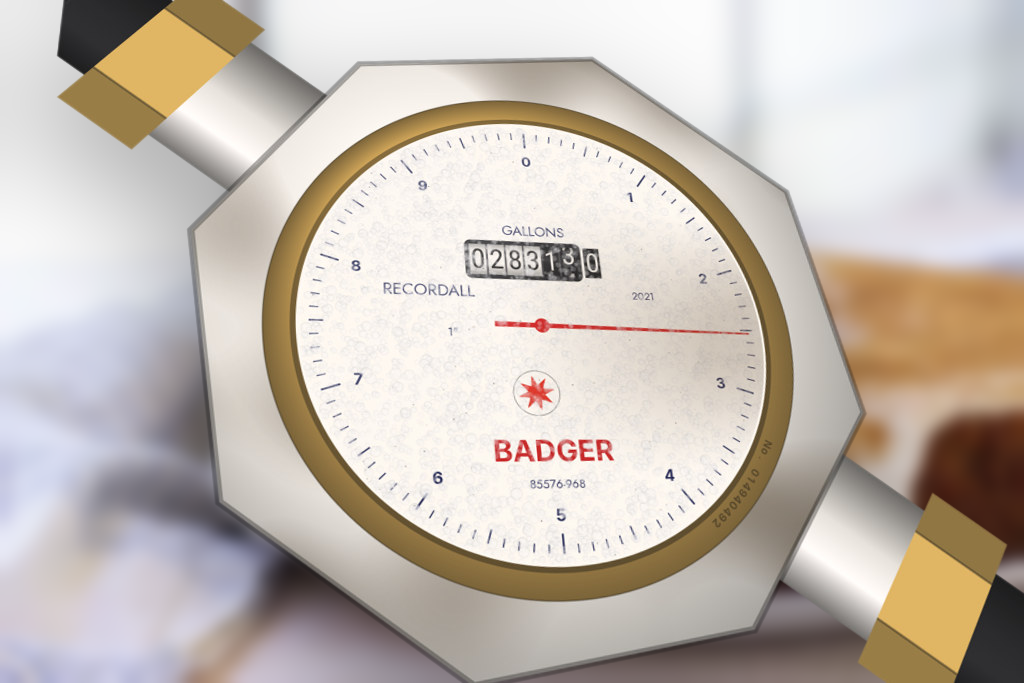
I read 283132.5,gal
